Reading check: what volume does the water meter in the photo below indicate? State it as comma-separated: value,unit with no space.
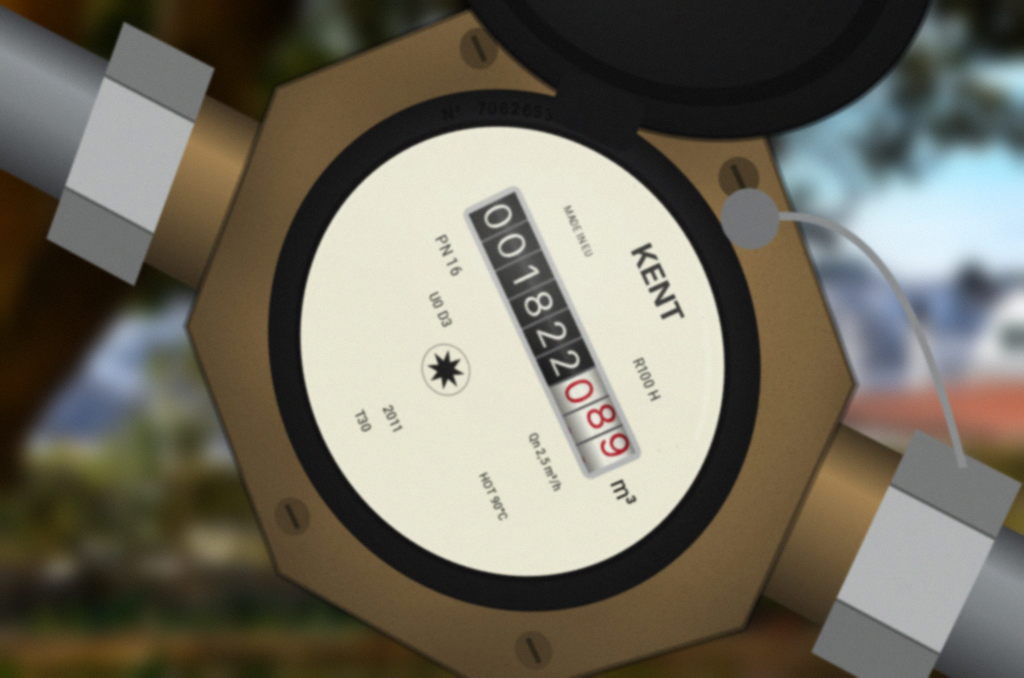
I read 1822.089,m³
